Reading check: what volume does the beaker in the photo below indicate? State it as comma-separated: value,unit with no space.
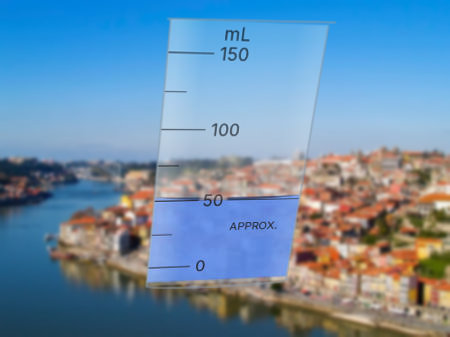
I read 50,mL
